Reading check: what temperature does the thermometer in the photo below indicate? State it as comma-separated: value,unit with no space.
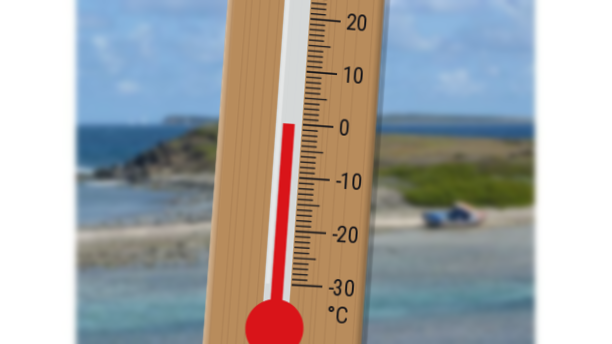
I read 0,°C
